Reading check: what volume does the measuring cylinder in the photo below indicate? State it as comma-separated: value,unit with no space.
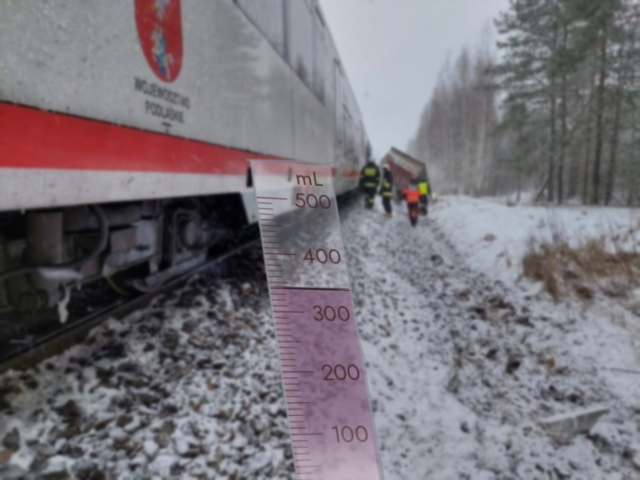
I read 340,mL
